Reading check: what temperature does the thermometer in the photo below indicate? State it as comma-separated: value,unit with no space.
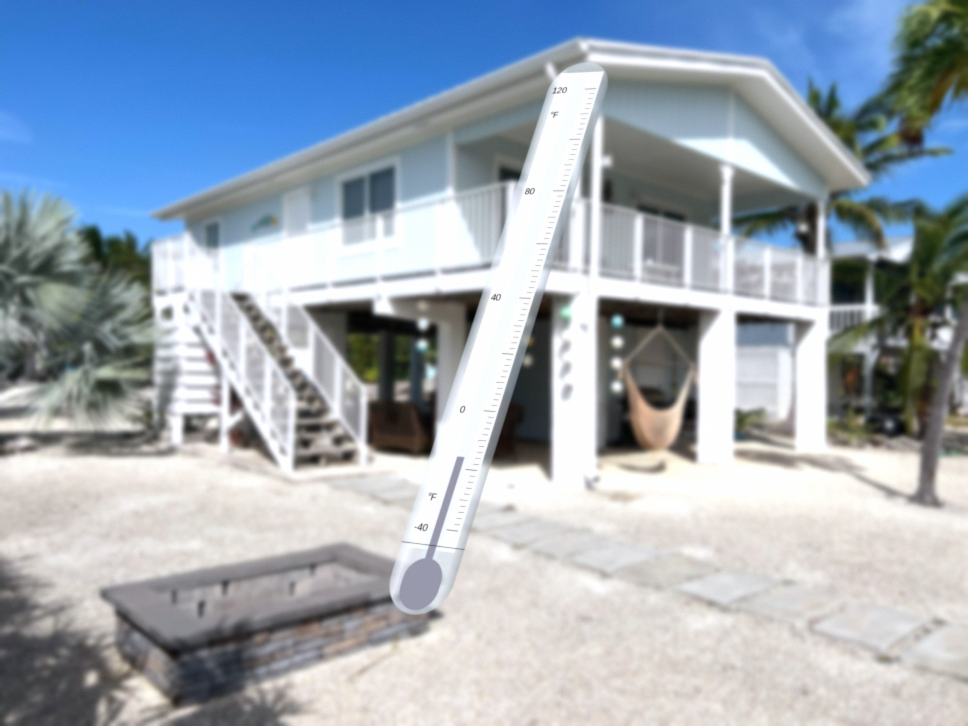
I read -16,°F
